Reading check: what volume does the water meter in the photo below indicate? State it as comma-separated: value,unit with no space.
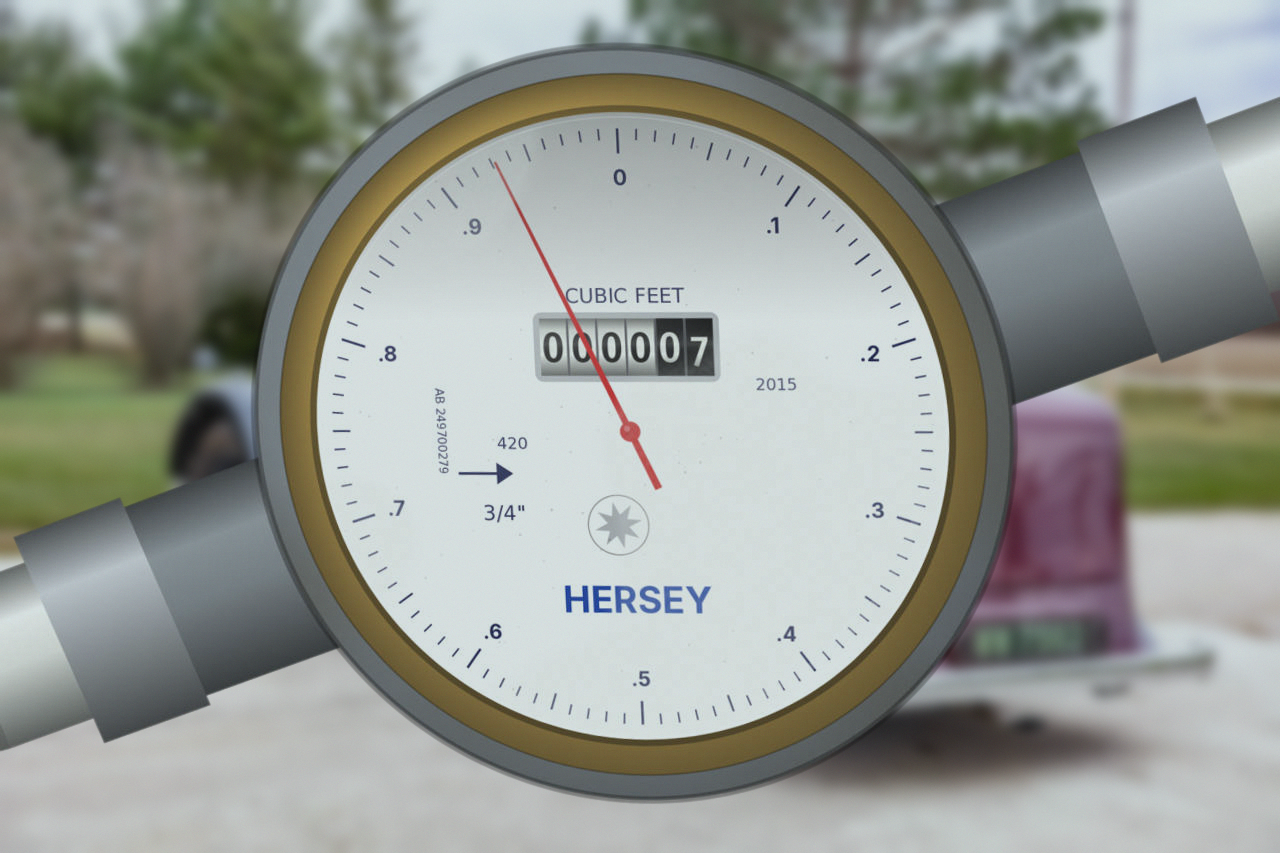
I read 6.93,ft³
